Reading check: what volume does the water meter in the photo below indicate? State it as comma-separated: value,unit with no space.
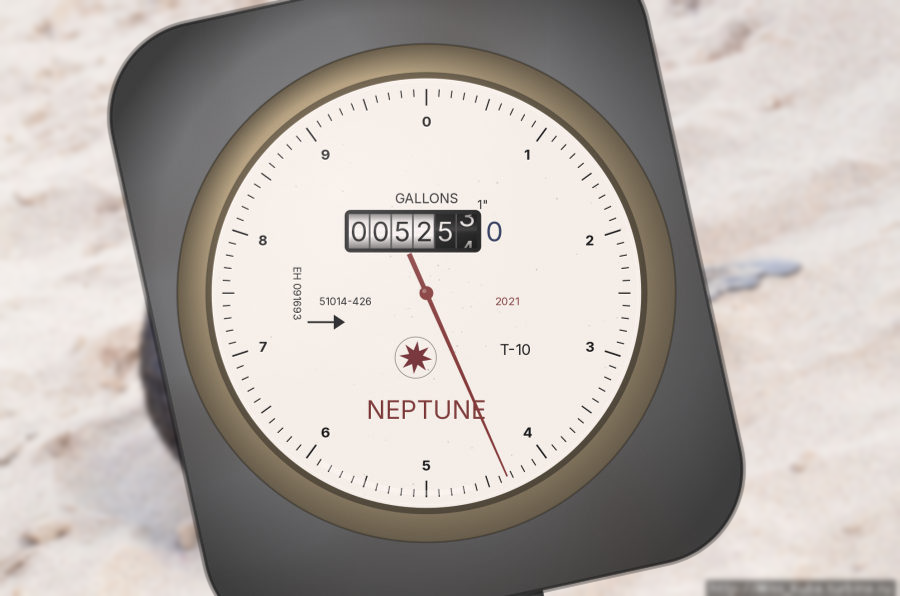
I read 52534.3,gal
